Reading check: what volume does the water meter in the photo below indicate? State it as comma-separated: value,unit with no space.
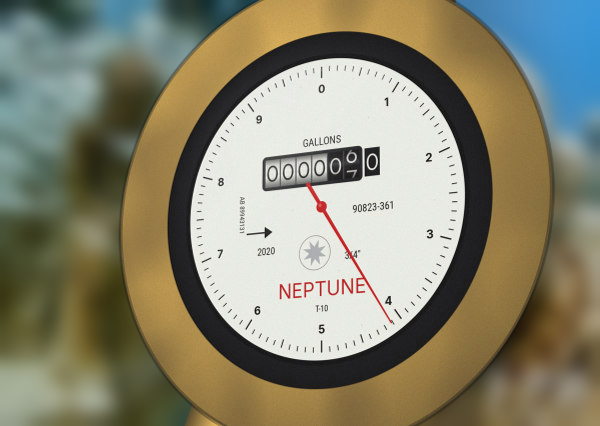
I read 64.1,gal
